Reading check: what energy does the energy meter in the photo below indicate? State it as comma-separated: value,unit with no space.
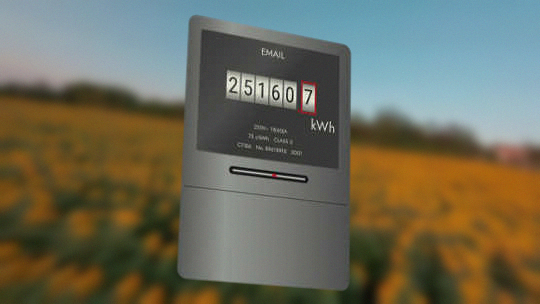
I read 25160.7,kWh
